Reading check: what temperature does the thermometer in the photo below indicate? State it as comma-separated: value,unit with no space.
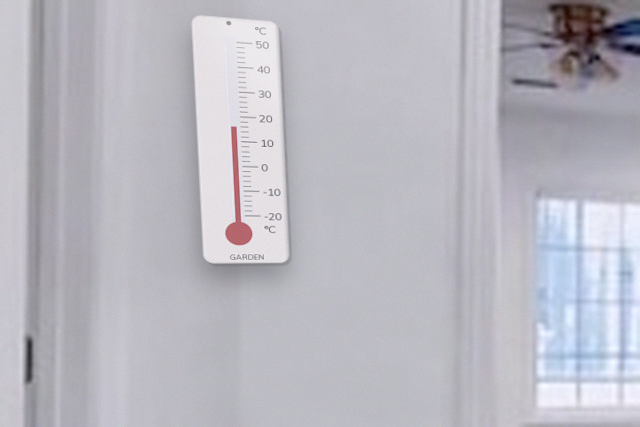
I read 16,°C
